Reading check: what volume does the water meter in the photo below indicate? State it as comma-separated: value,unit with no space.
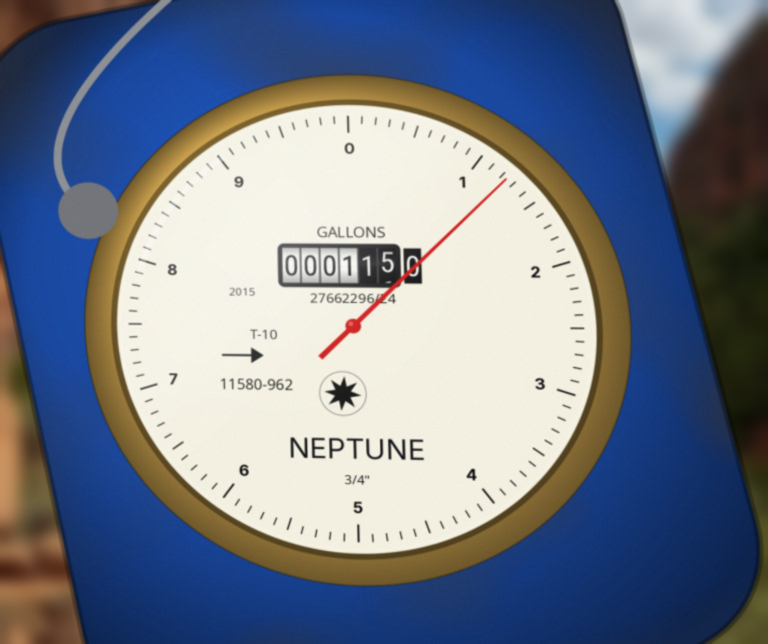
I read 1151.2,gal
